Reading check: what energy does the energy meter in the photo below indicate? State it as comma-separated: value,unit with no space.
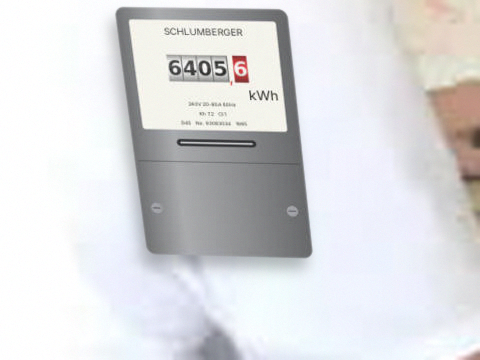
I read 6405.6,kWh
